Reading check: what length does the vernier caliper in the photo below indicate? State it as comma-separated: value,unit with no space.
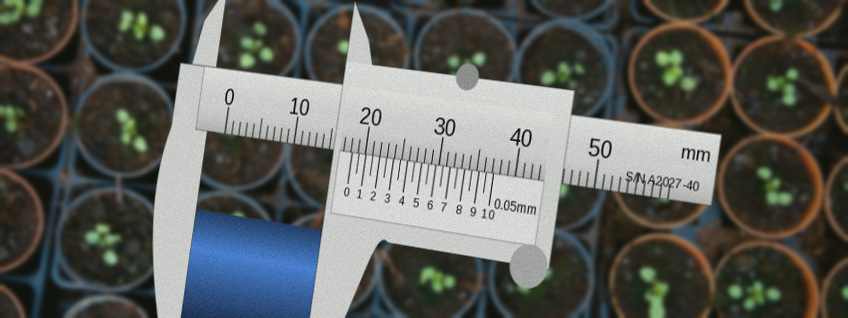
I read 18.2,mm
